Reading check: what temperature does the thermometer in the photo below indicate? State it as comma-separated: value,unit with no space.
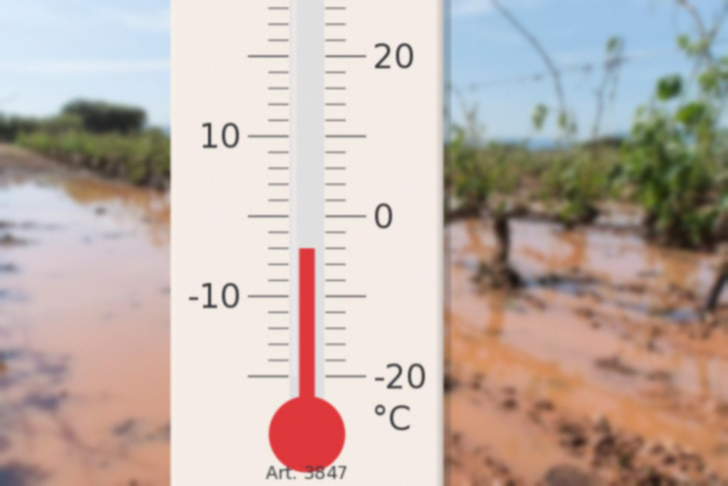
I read -4,°C
